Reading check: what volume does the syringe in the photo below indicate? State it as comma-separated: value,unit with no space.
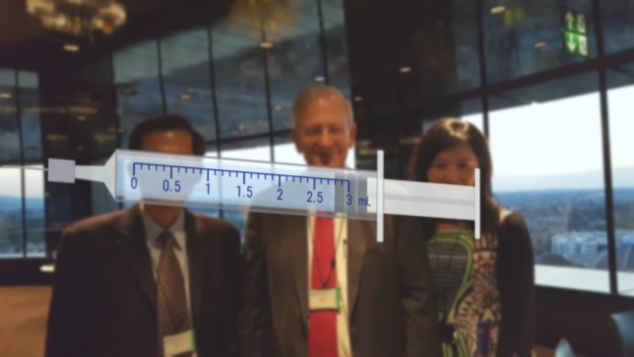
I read 2.8,mL
